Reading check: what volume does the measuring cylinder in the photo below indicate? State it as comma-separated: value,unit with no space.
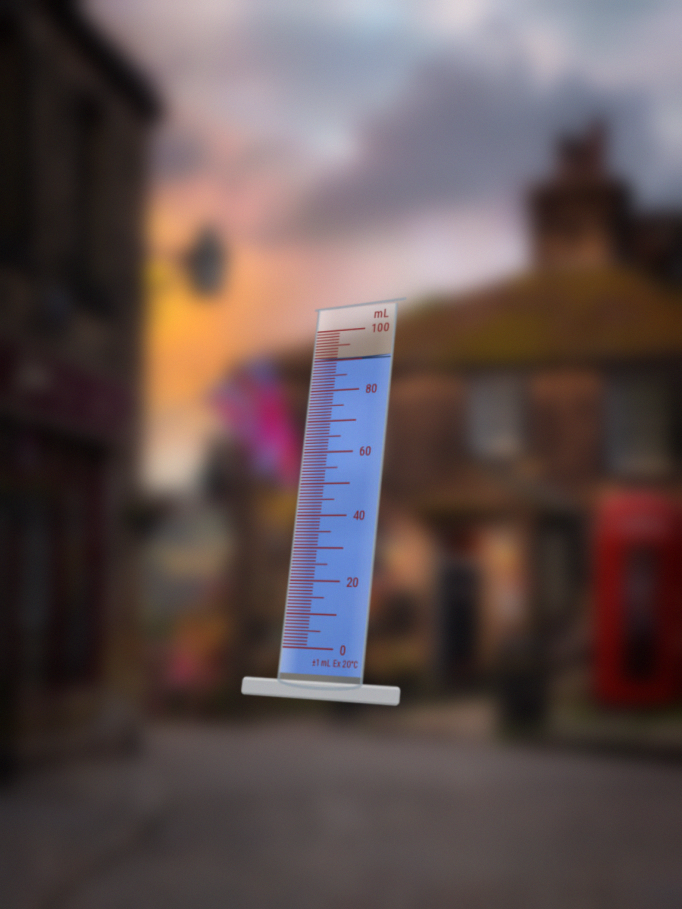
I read 90,mL
